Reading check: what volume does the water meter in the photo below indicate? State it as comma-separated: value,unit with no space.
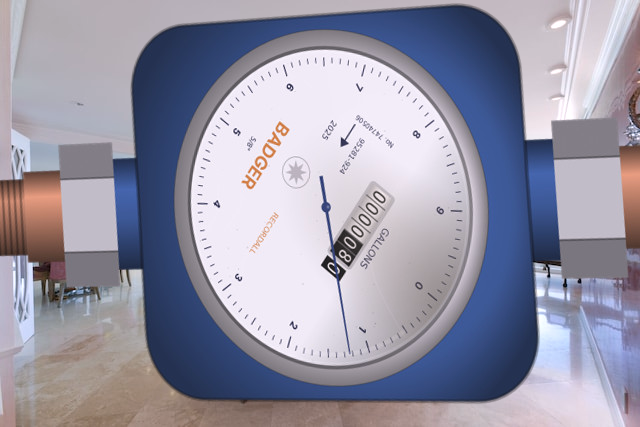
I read 81.2,gal
